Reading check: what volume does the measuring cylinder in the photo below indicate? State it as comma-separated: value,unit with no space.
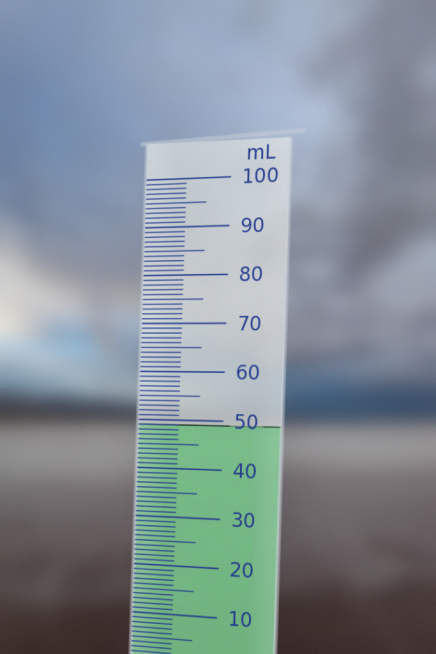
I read 49,mL
